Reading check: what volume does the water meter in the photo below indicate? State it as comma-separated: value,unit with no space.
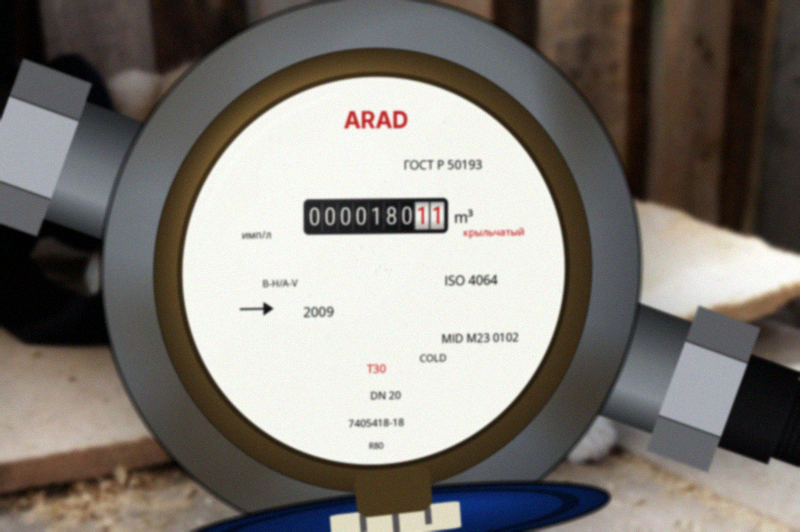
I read 180.11,m³
